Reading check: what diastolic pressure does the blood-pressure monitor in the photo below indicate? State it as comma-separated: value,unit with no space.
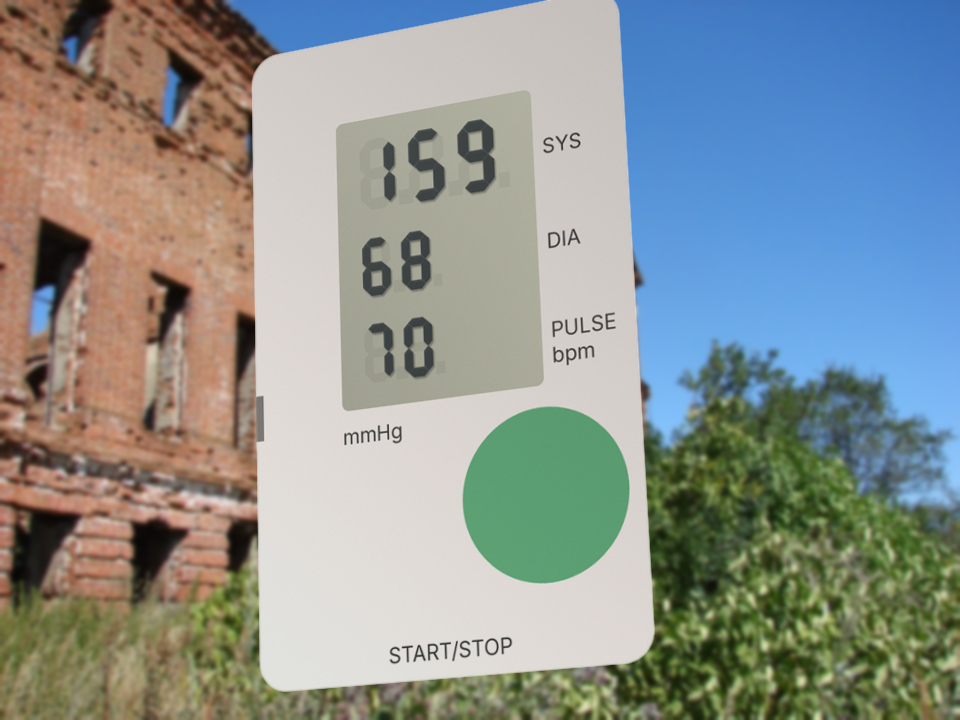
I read 68,mmHg
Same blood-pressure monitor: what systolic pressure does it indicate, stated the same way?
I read 159,mmHg
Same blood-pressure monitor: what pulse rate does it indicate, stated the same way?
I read 70,bpm
